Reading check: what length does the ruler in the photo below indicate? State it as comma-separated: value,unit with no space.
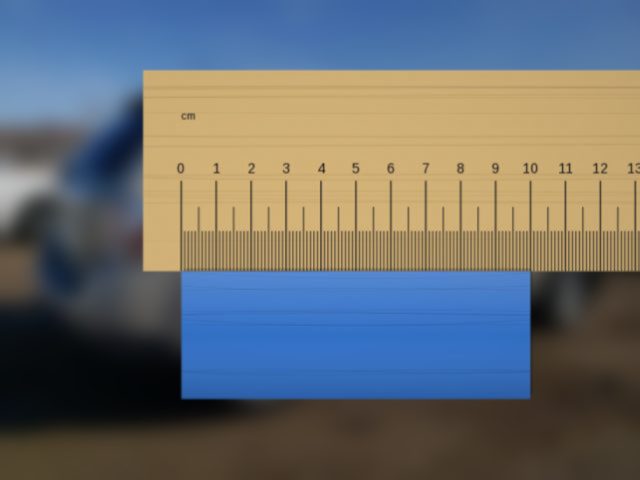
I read 10,cm
